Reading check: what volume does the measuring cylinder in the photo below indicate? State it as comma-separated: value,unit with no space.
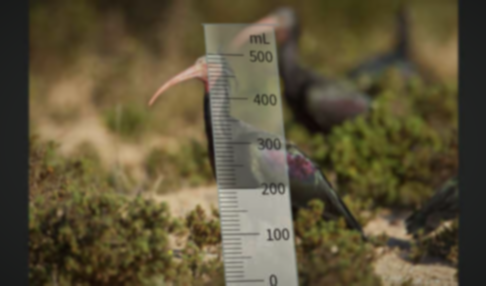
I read 200,mL
